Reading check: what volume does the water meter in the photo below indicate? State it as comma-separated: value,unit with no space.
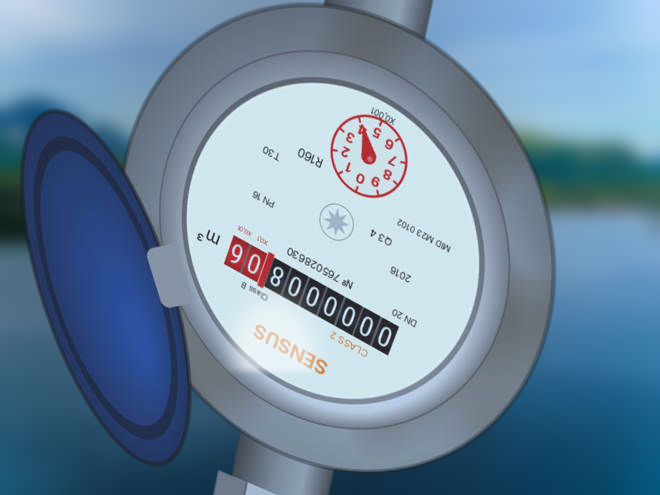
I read 8.064,m³
